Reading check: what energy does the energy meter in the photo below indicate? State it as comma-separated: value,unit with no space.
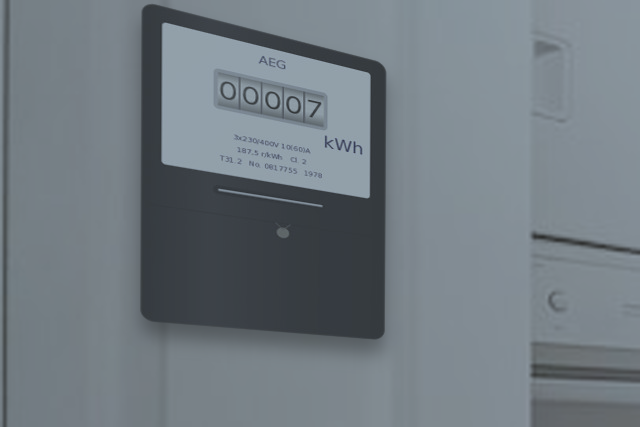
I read 7,kWh
